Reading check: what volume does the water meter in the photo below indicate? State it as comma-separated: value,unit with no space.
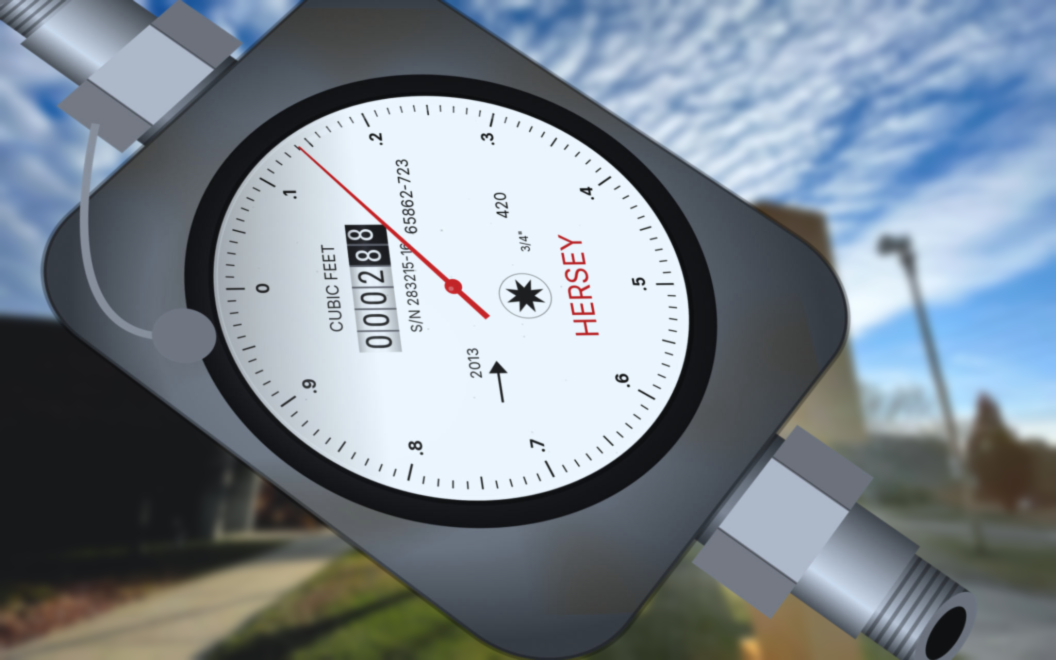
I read 288.14,ft³
